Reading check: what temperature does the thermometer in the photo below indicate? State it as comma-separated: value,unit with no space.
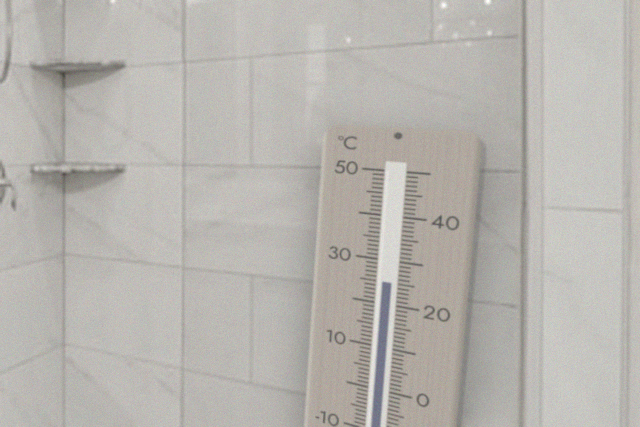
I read 25,°C
